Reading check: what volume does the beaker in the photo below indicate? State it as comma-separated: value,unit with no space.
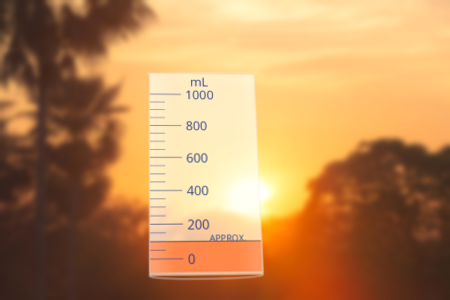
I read 100,mL
